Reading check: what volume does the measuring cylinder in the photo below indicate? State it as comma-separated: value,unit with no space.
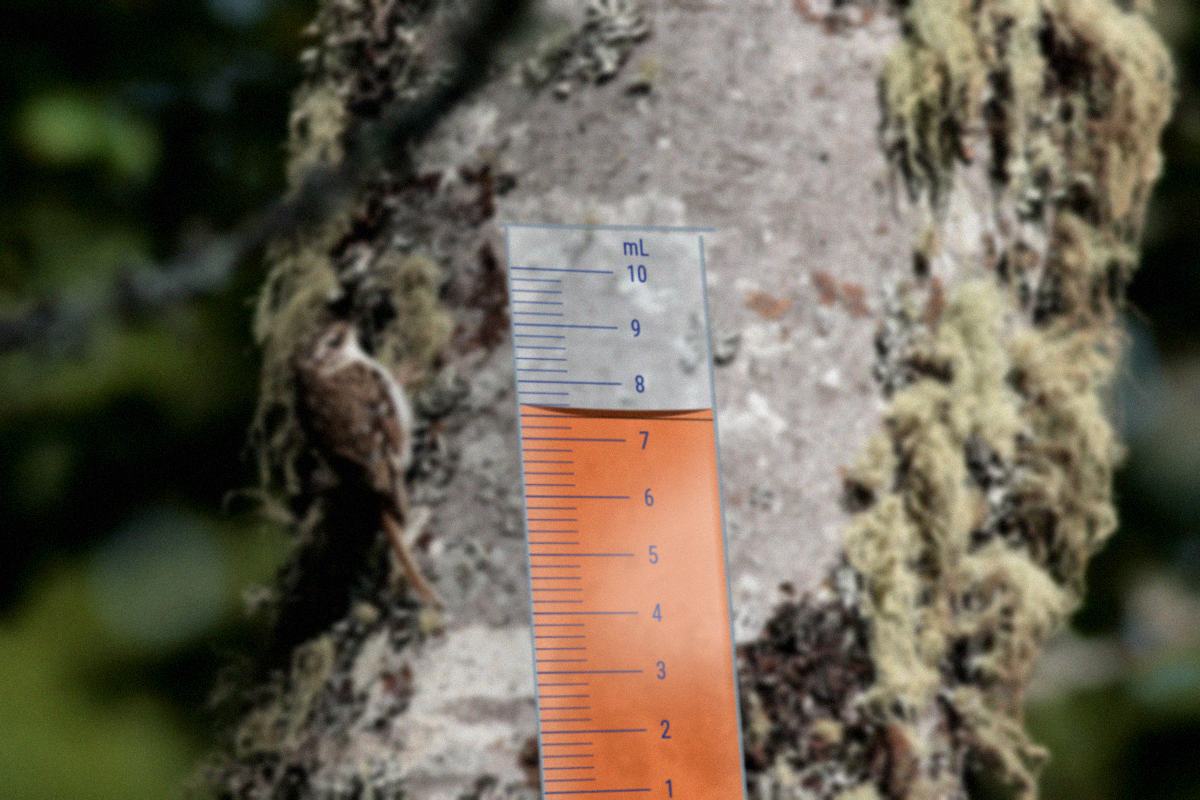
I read 7.4,mL
